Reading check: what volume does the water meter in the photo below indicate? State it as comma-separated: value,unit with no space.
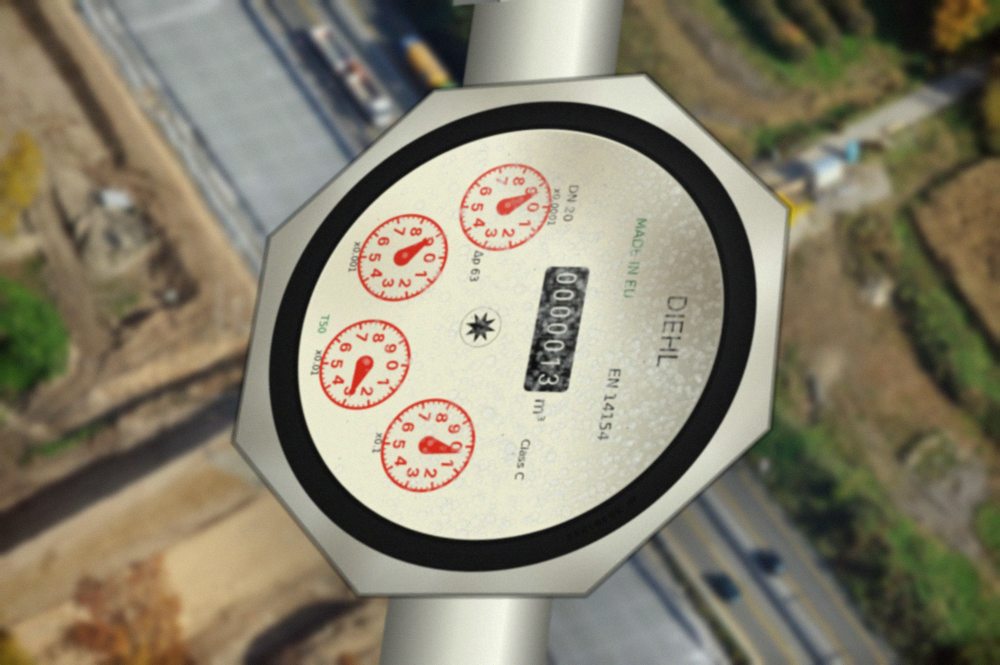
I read 13.0289,m³
